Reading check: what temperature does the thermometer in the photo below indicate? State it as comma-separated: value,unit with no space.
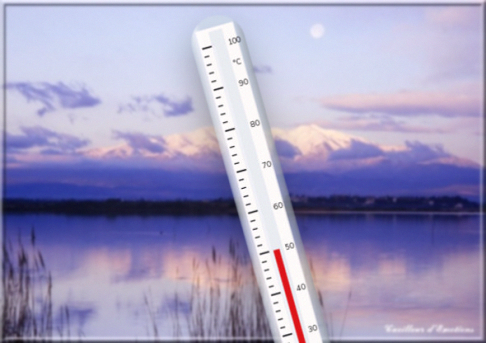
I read 50,°C
